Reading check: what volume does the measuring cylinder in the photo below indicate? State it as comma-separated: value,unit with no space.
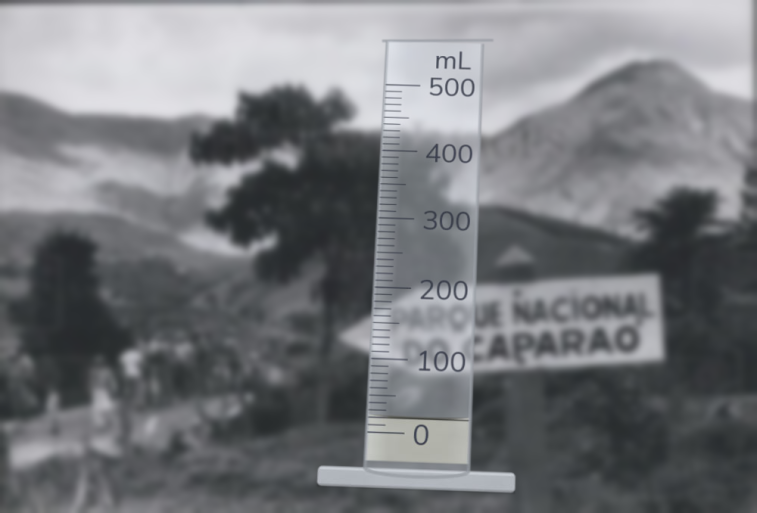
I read 20,mL
